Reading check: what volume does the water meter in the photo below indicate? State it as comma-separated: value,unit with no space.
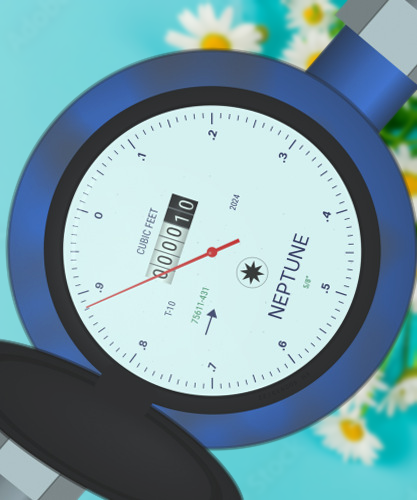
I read 9.88,ft³
